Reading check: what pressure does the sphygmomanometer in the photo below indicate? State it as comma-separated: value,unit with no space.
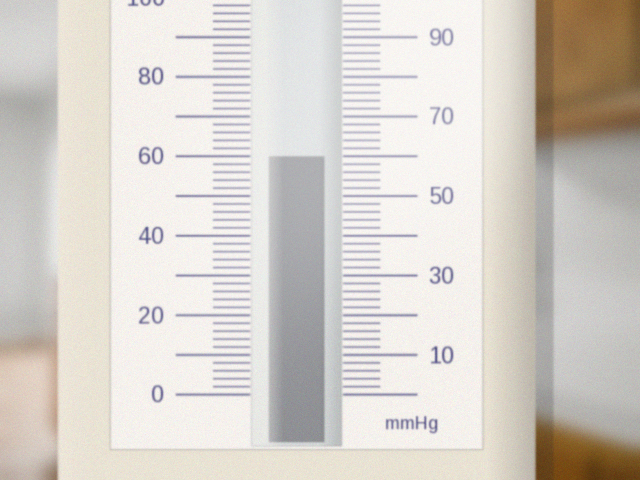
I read 60,mmHg
